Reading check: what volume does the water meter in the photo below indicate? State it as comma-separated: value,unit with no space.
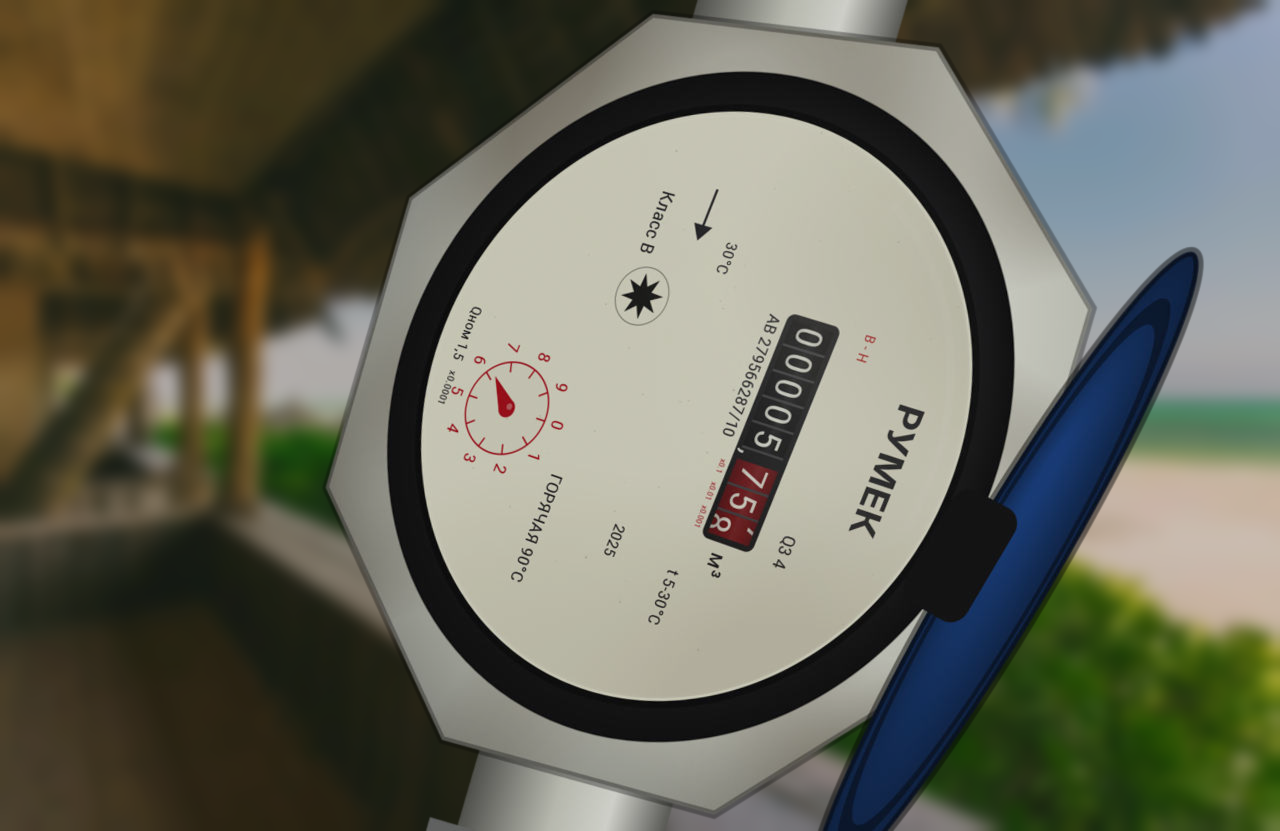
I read 5.7576,m³
